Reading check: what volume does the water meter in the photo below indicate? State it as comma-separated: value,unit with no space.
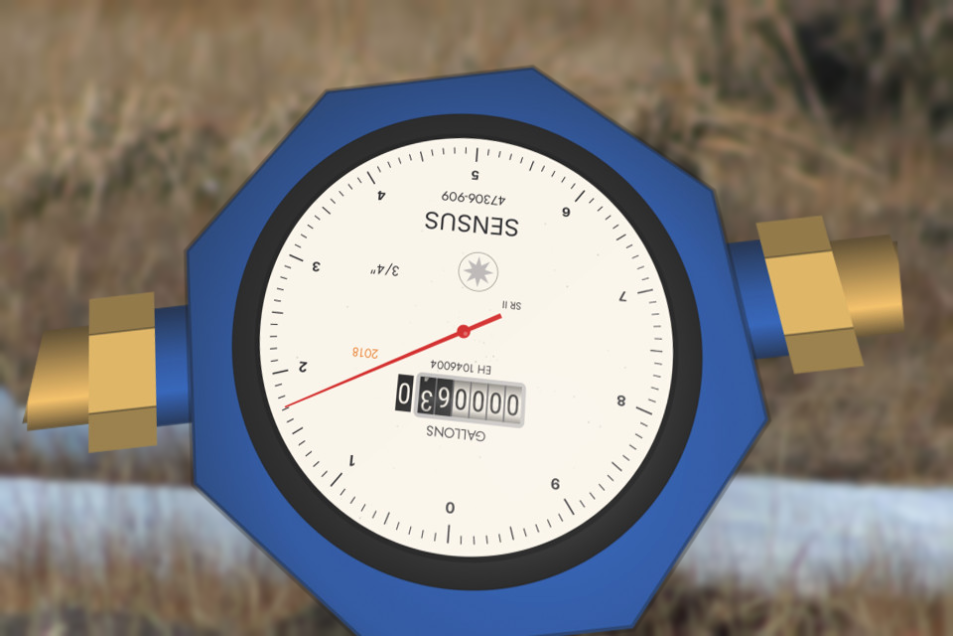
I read 631.7,gal
